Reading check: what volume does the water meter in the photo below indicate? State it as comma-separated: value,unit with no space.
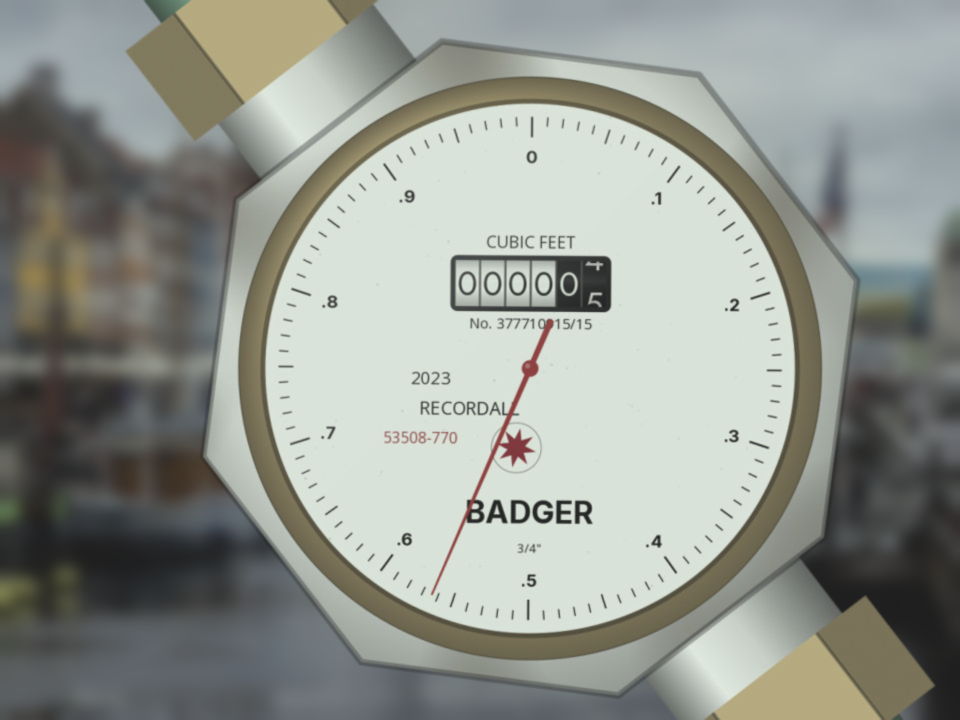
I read 4.56,ft³
